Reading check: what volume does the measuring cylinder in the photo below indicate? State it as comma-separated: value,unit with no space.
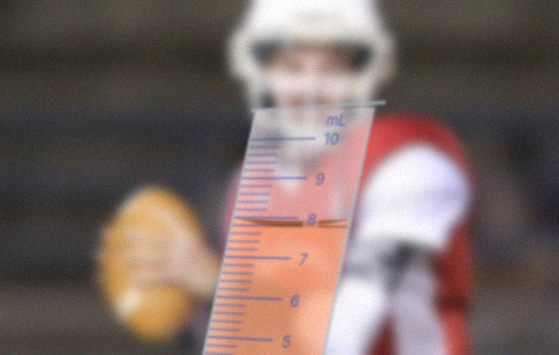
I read 7.8,mL
